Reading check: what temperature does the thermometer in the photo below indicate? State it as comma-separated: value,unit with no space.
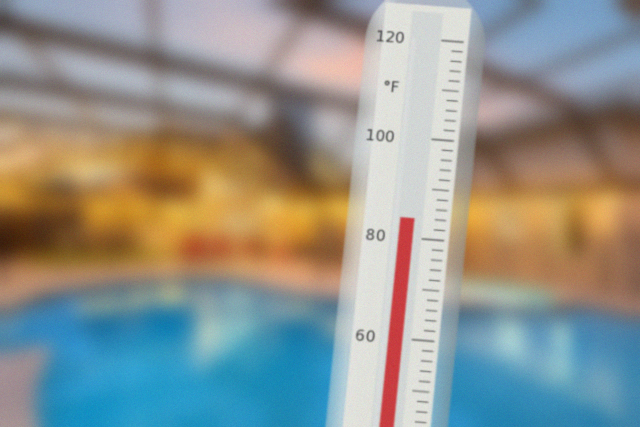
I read 84,°F
